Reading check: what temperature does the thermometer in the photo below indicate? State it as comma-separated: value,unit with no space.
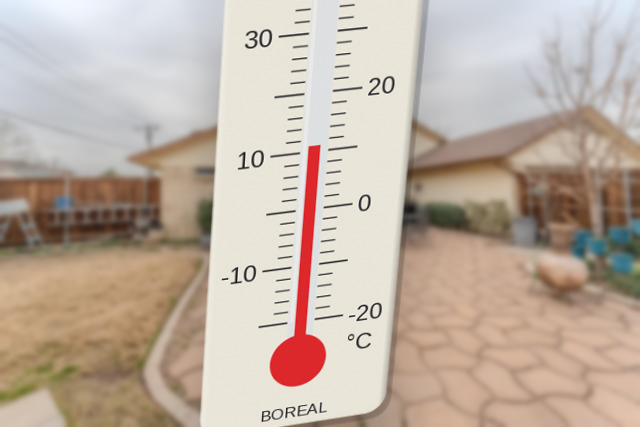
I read 11,°C
